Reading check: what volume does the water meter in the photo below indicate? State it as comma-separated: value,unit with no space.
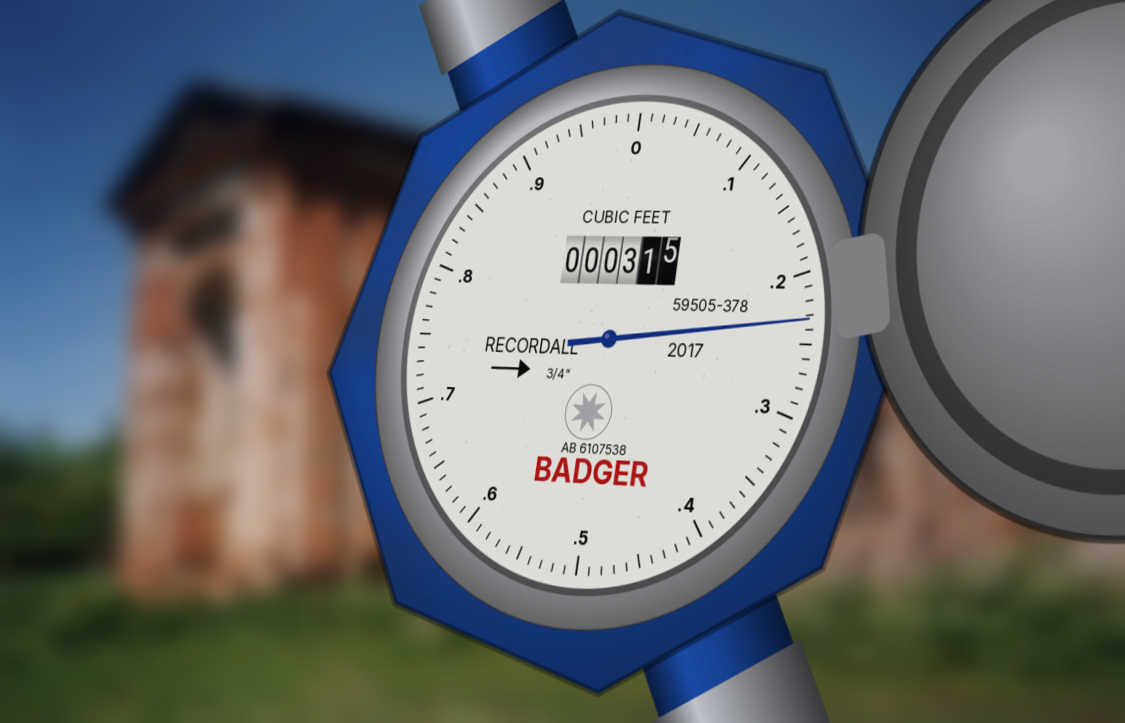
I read 315.23,ft³
